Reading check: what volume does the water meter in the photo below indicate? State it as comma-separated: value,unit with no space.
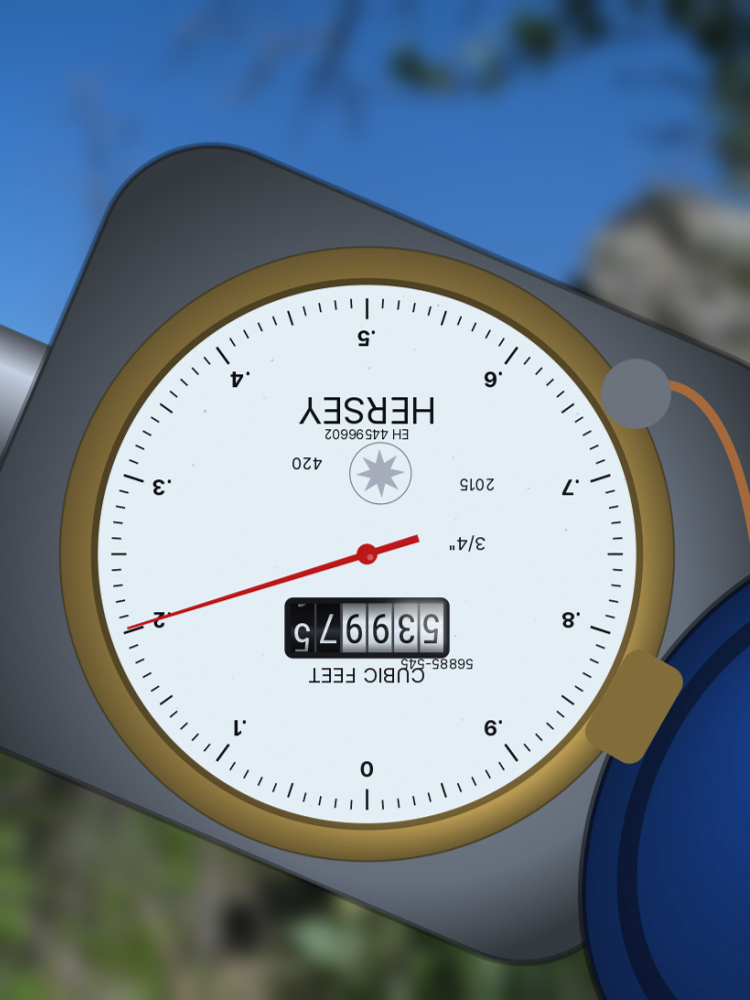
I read 539975.20,ft³
